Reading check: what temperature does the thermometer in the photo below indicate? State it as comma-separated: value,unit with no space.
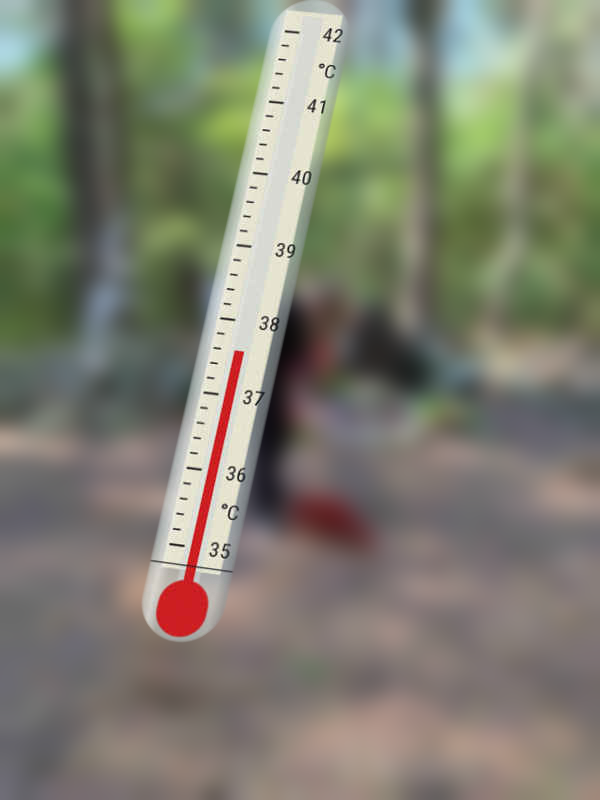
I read 37.6,°C
